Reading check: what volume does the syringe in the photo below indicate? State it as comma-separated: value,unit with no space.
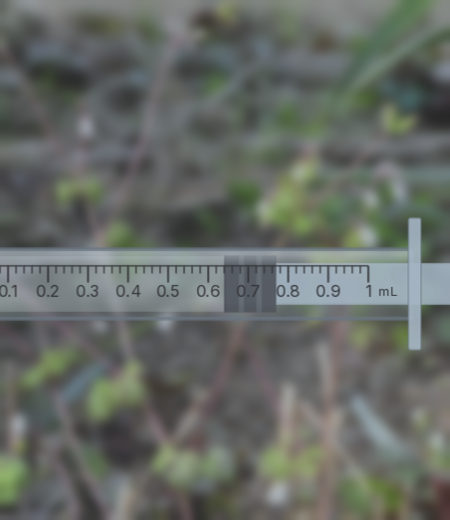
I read 0.64,mL
